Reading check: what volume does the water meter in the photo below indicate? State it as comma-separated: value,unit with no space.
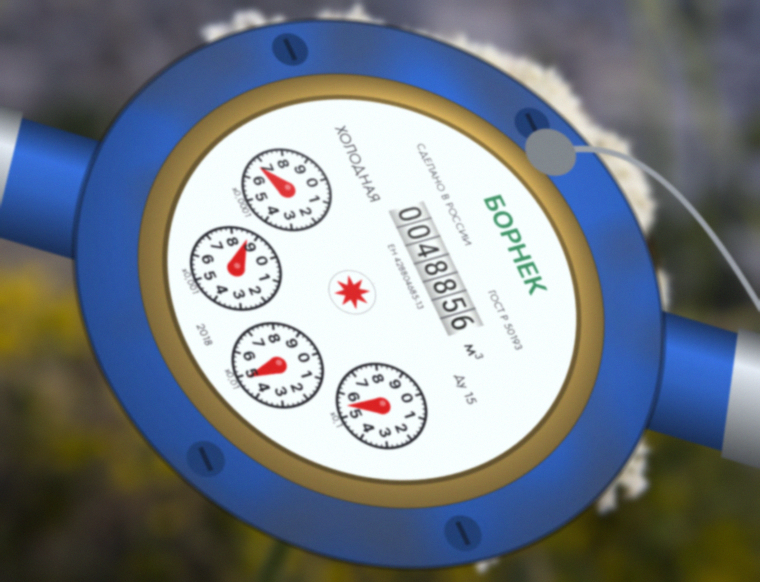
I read 48856.5486,m³
